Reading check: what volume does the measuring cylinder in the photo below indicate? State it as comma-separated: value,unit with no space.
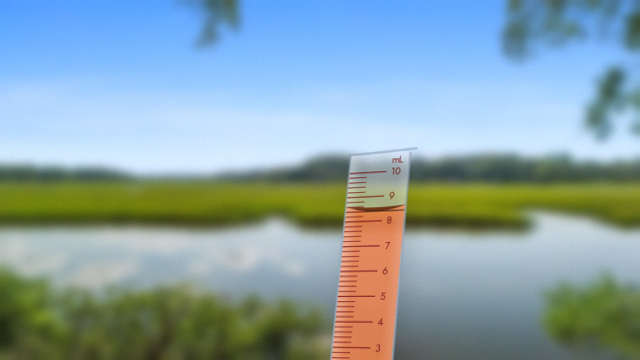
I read 8.4,mL
